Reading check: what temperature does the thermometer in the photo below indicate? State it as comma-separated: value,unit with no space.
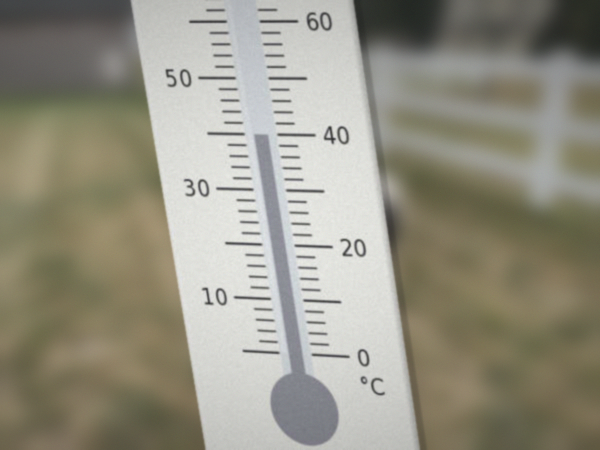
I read 40,°C
